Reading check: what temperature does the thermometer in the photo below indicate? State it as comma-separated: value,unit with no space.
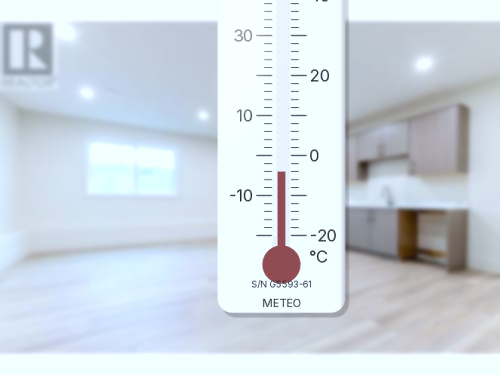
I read -4,°C
